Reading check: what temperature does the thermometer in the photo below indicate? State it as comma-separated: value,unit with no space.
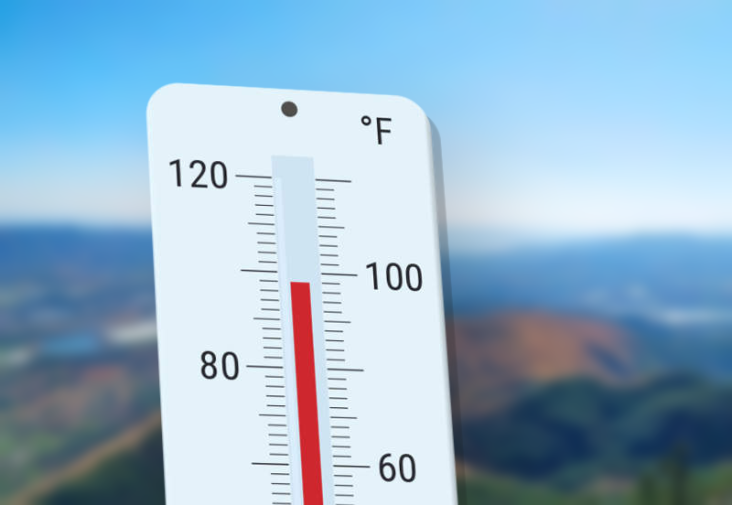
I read 98,°F
